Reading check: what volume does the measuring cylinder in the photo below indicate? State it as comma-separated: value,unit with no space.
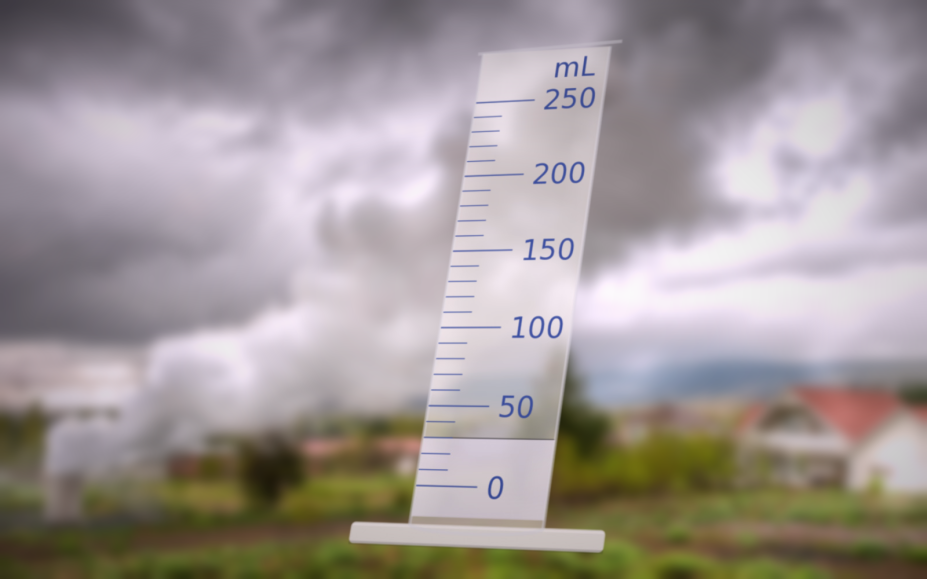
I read 30,mL
